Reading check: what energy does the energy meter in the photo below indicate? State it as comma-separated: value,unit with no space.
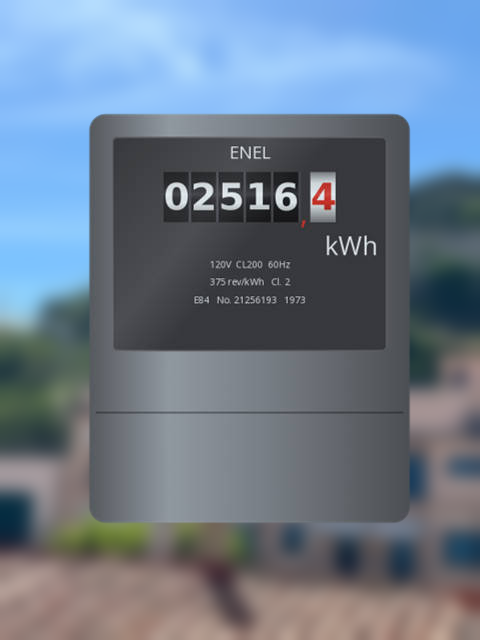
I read 2516.4,kWh
